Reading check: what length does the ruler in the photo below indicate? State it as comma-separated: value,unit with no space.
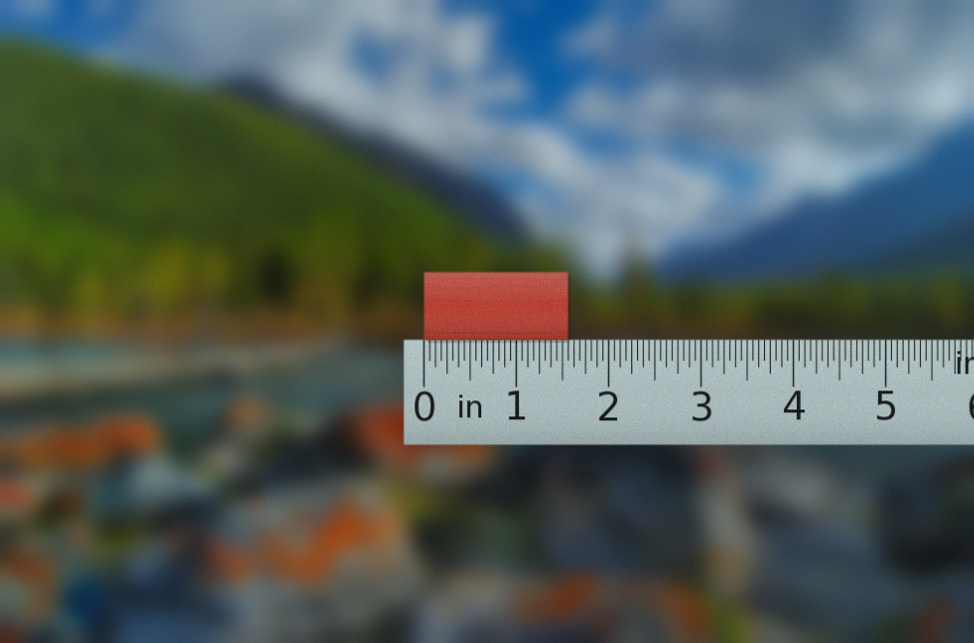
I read 1.5625,in
